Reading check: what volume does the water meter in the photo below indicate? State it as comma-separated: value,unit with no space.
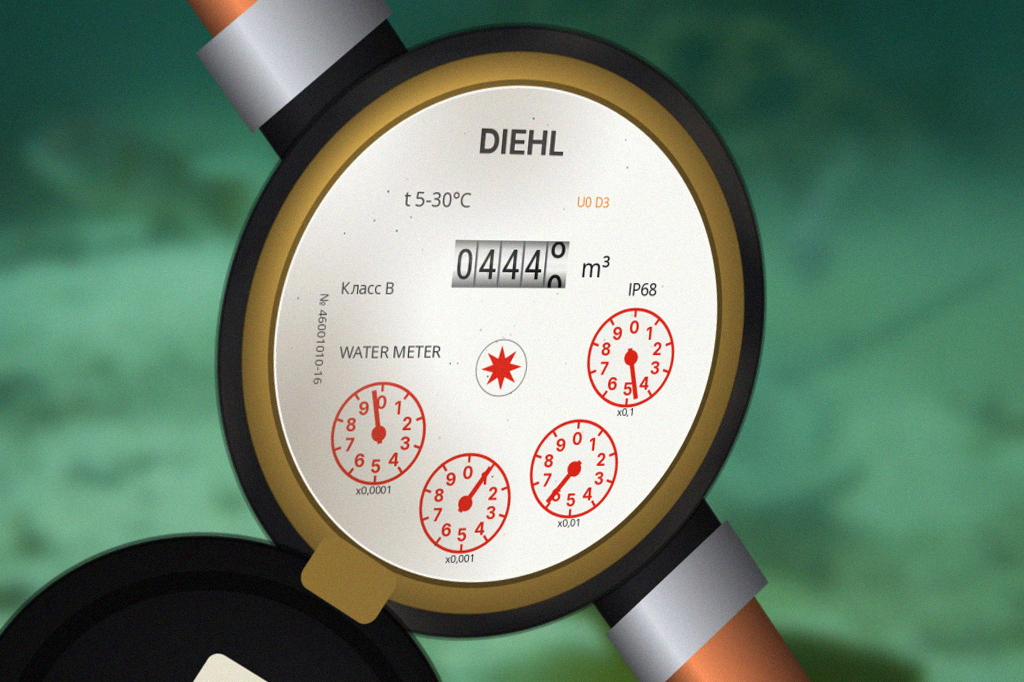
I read 4448.4609,m³
